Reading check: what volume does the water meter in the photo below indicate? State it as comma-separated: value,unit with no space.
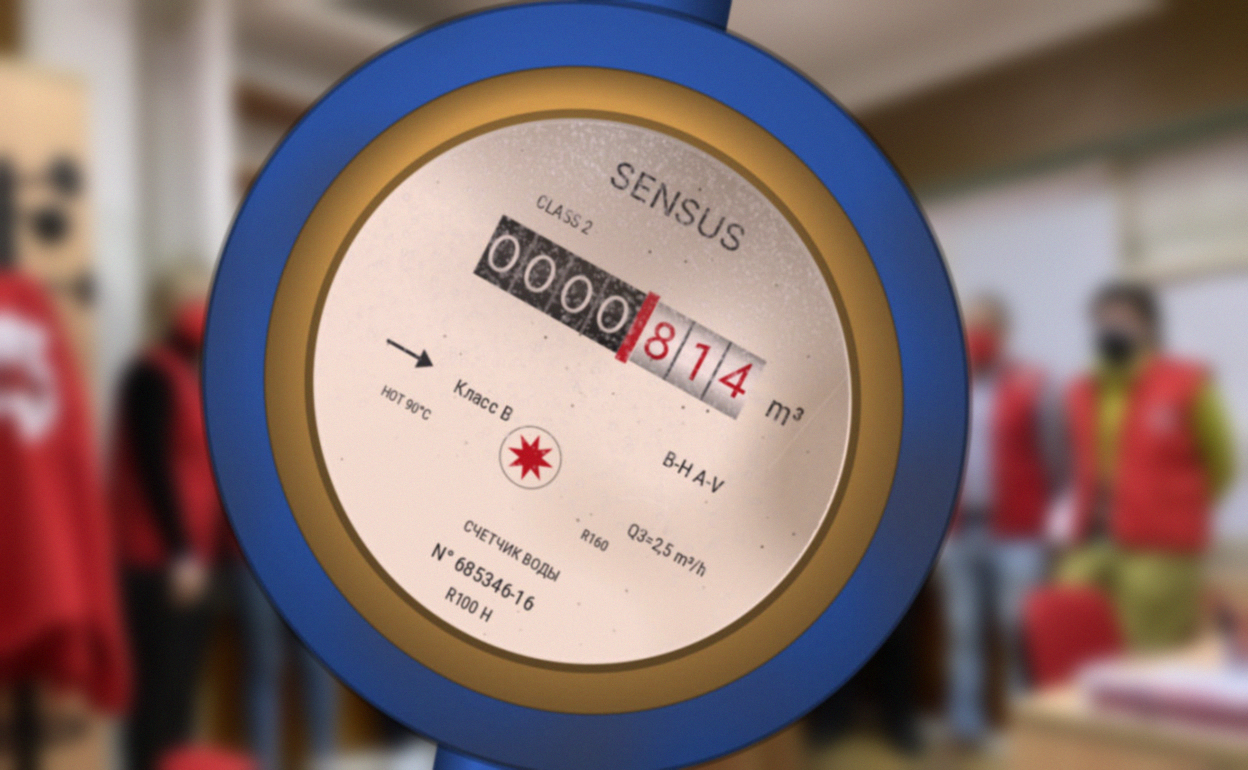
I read 0.814,m³
